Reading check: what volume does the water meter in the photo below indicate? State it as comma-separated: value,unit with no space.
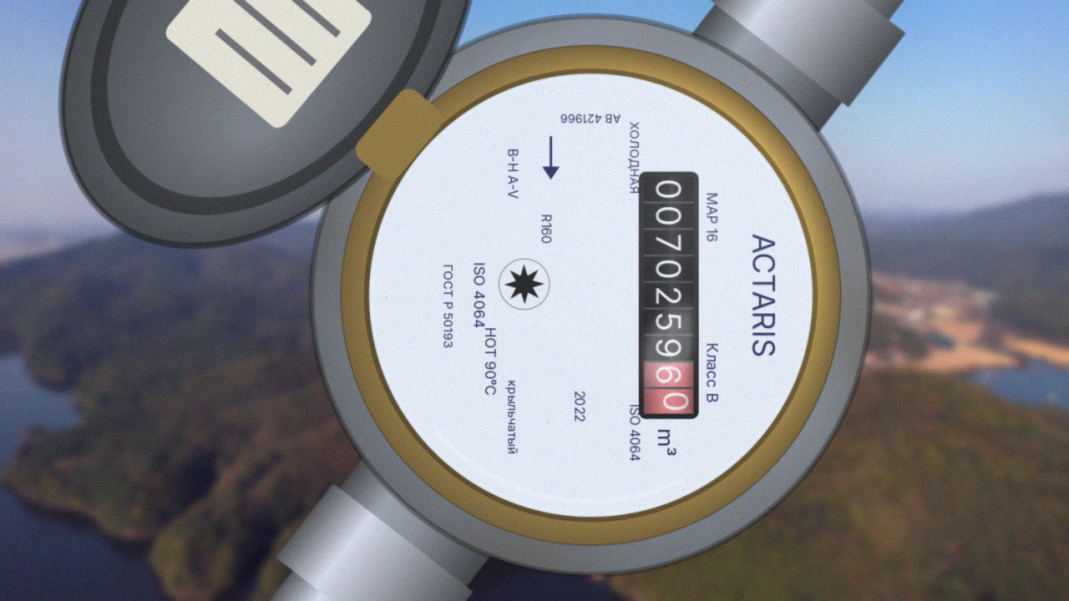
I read 70259.60,m³
